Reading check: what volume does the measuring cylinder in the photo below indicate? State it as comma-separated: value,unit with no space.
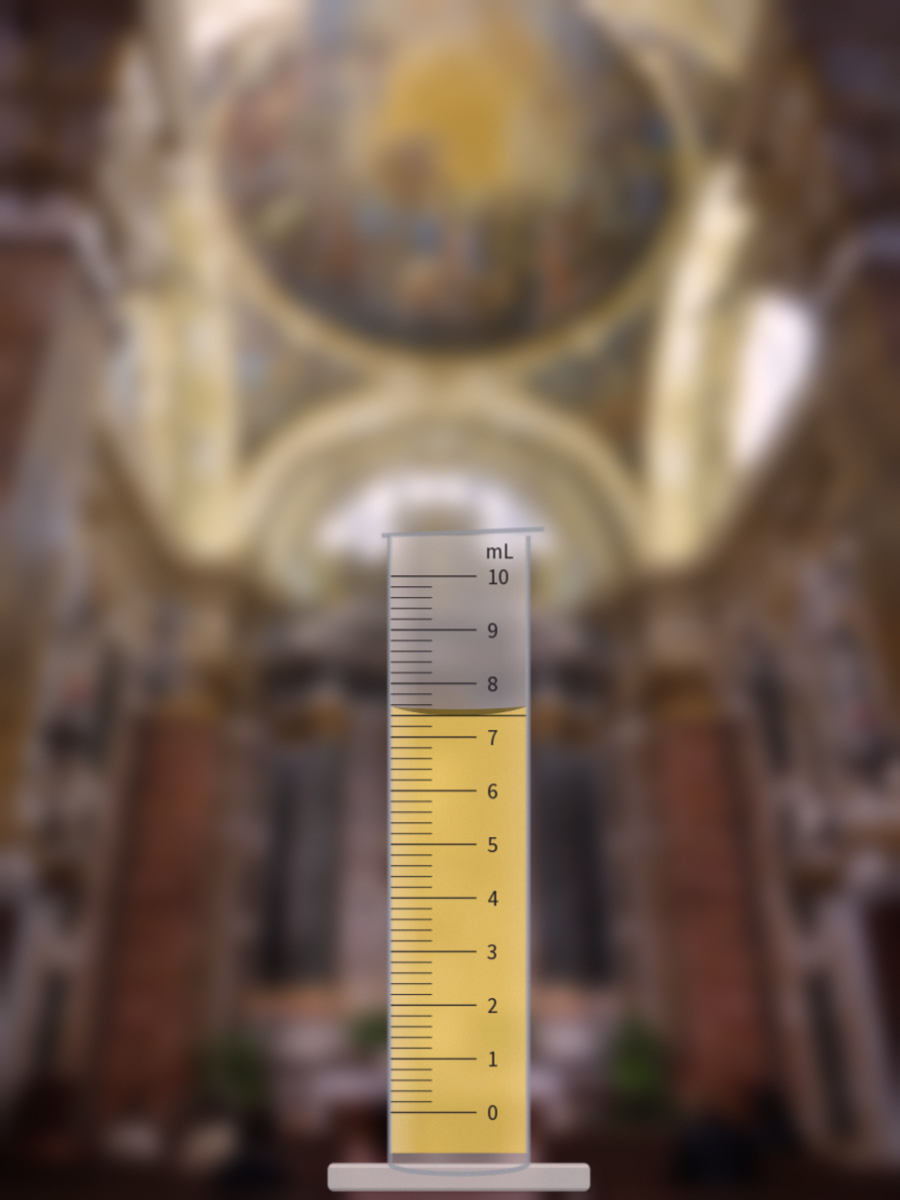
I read 7.4,mL
